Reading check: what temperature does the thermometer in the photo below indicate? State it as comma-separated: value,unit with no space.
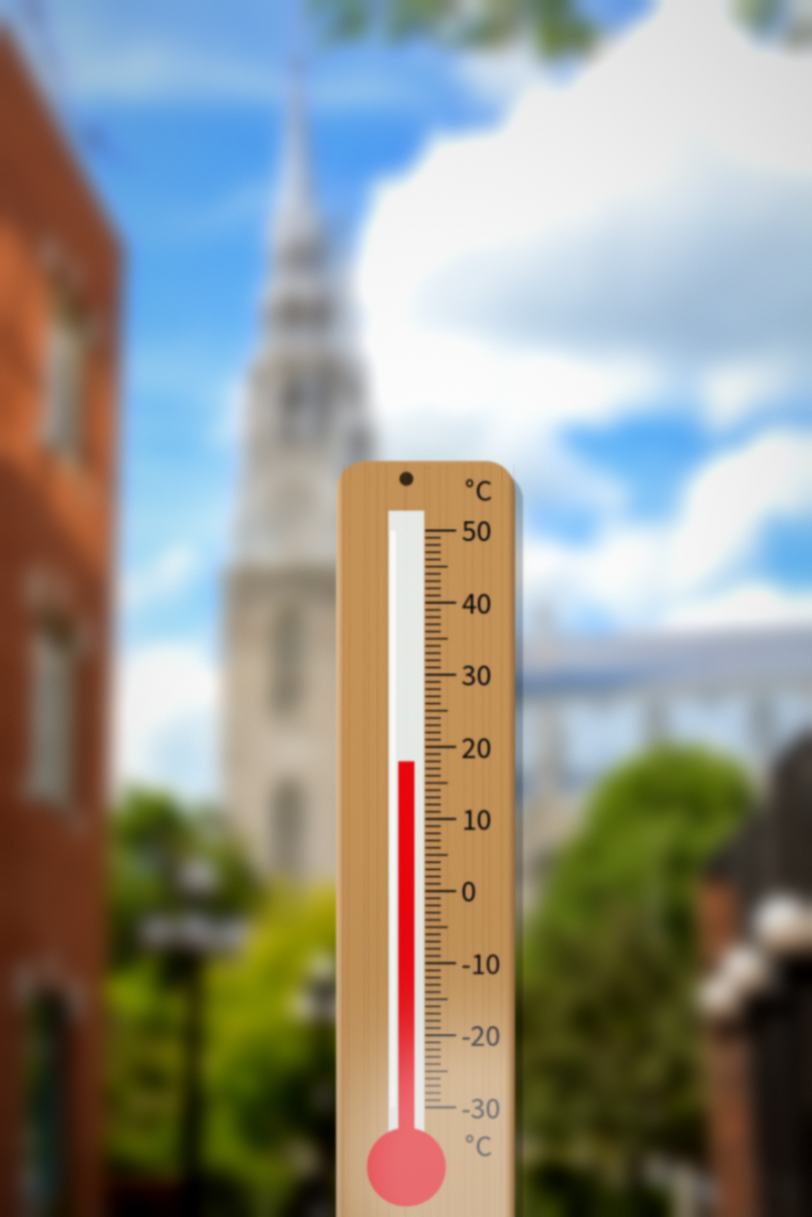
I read 18,°C
